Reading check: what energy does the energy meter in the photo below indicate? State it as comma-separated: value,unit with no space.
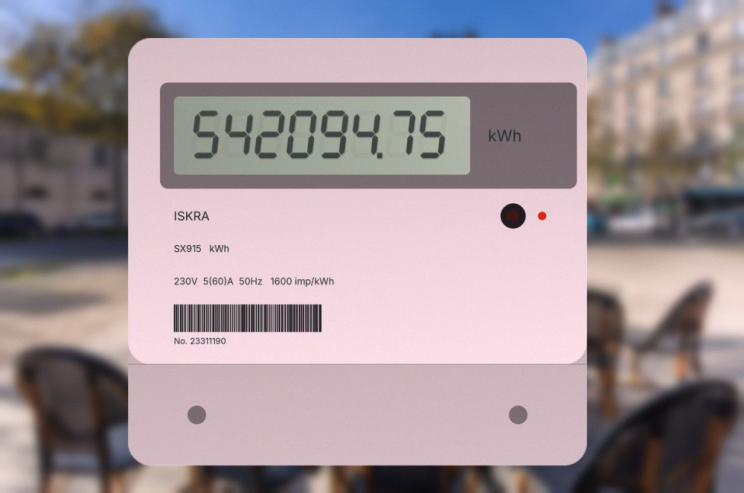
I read 542094.75,kWh
